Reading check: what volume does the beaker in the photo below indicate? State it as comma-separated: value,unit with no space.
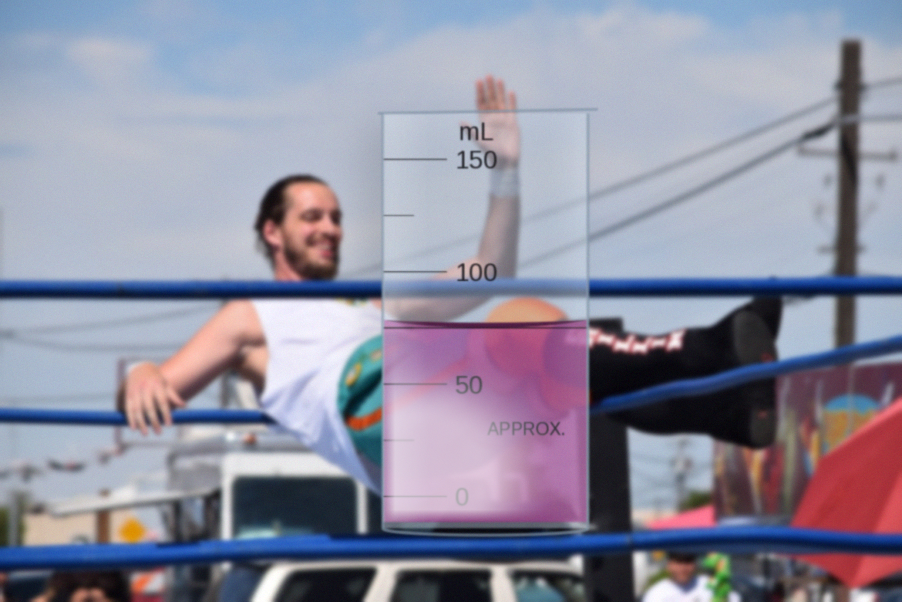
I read 75,mL
